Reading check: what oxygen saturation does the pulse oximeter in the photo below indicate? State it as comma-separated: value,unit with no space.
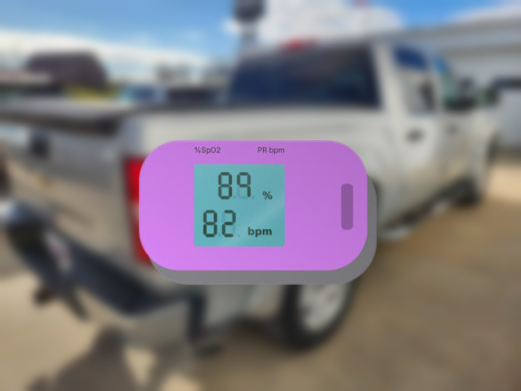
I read 89,%
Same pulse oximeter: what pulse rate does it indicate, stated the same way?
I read 82,bpm
